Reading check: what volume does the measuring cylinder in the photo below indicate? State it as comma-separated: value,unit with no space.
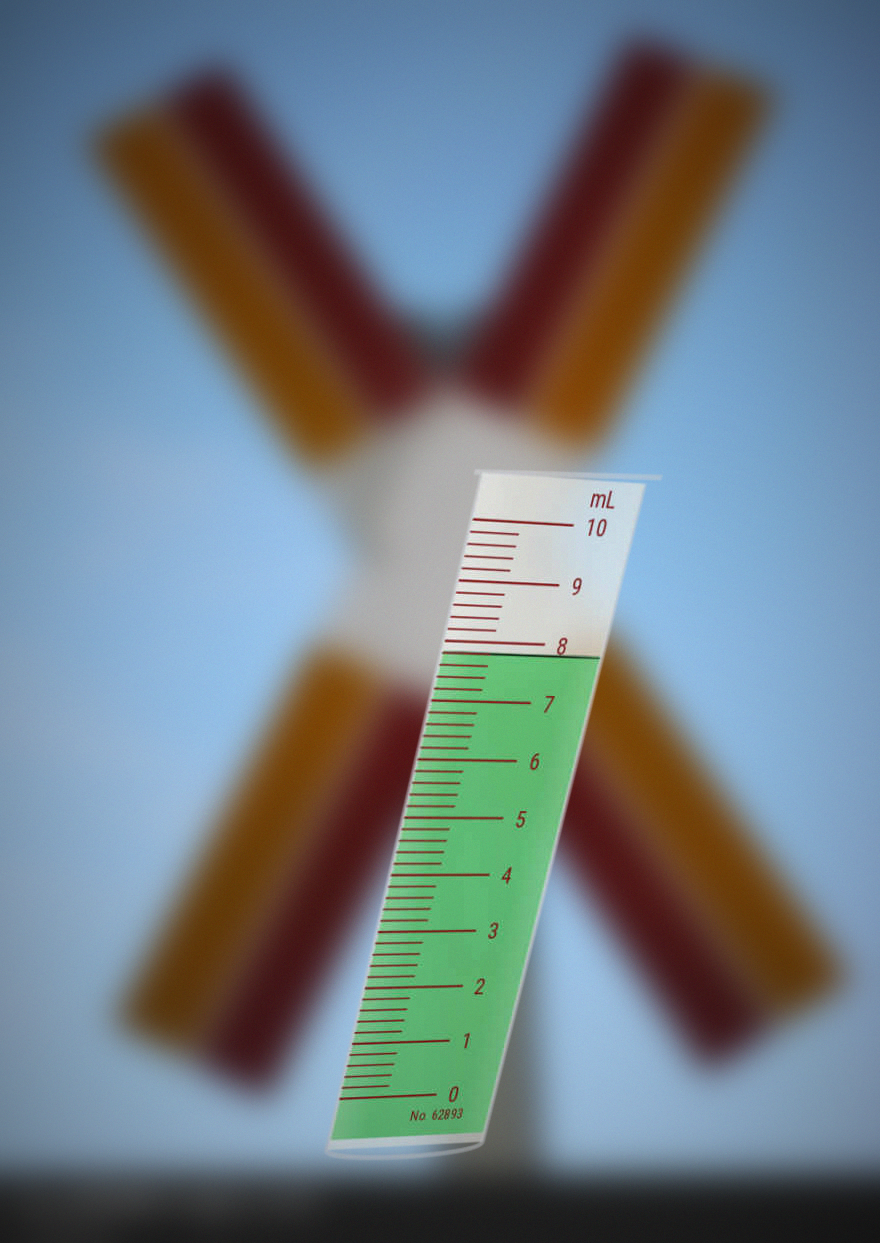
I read 7.8,mL
